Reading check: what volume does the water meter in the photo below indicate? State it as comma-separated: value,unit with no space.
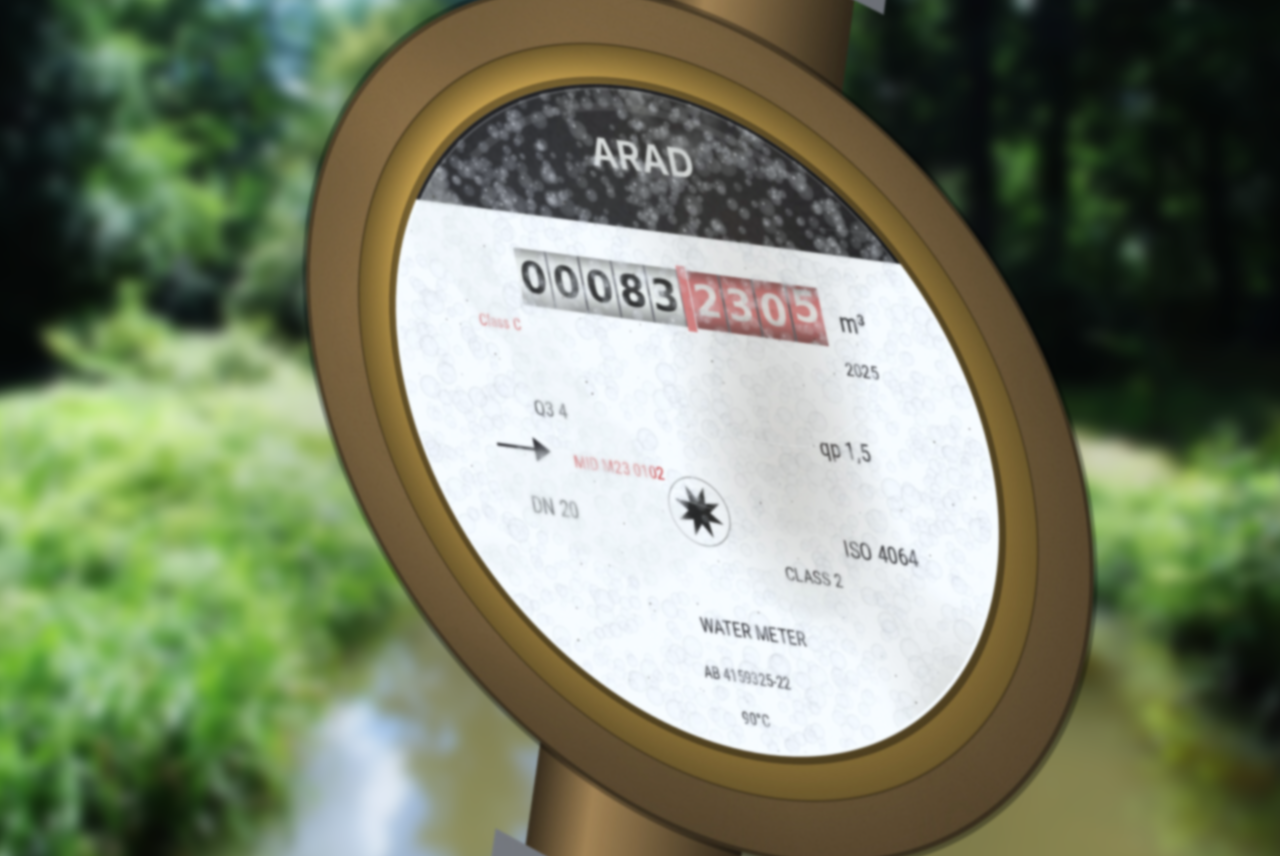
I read 83.2305,m³
